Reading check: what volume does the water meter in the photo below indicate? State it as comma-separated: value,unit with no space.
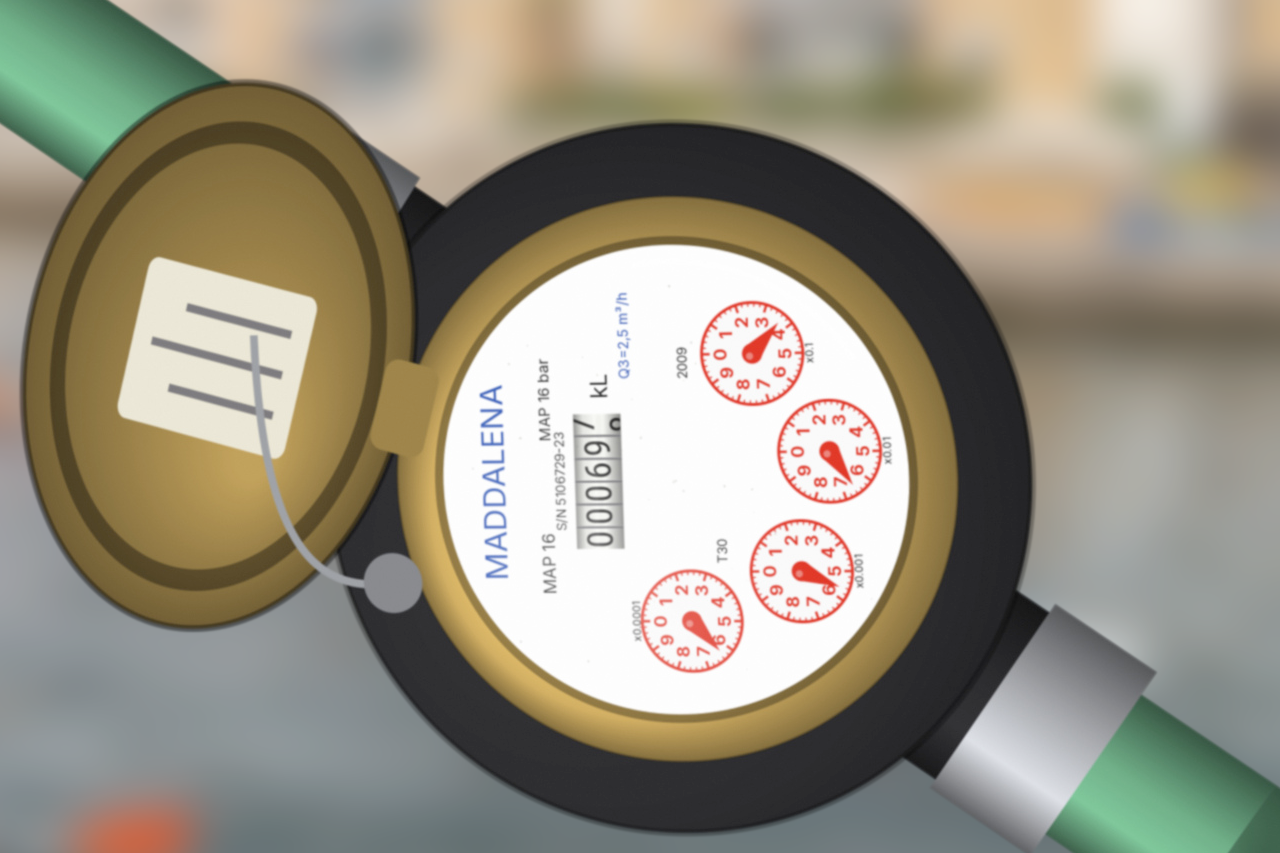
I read 697.3656,kL
